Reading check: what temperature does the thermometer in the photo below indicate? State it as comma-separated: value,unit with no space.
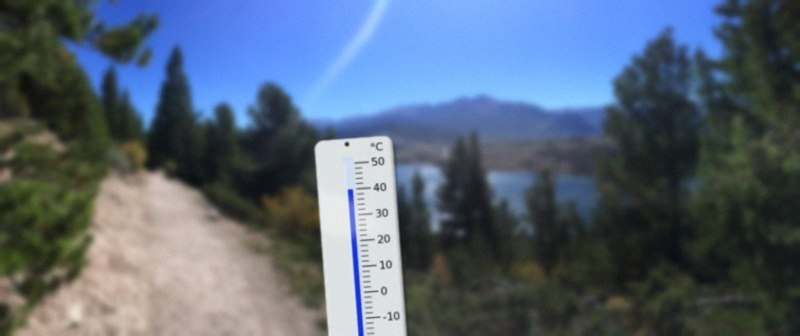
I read 40,°C
